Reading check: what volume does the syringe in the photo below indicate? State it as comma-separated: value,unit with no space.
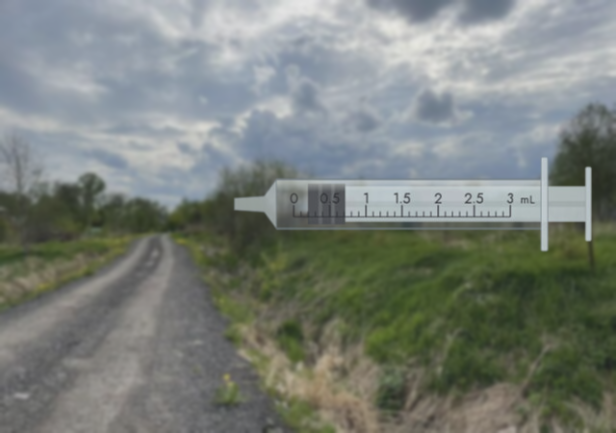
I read 0.2,mL
